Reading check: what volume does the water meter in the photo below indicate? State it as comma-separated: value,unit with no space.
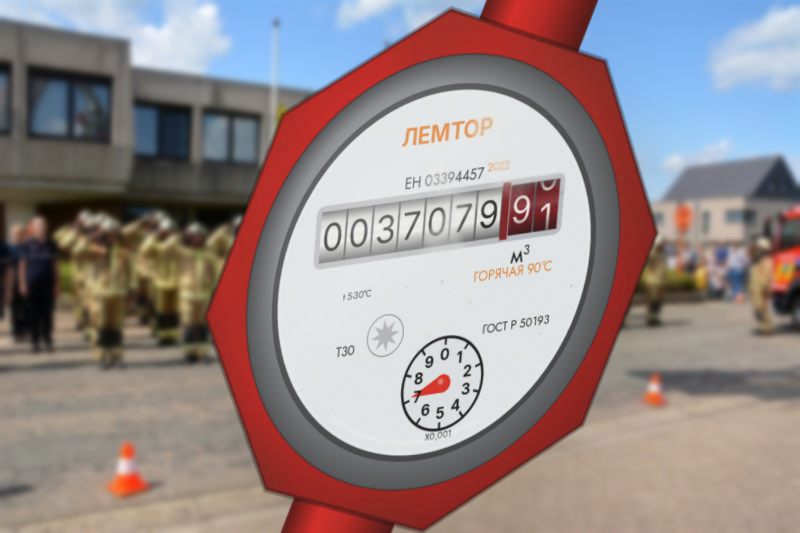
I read 37079.907,m³
